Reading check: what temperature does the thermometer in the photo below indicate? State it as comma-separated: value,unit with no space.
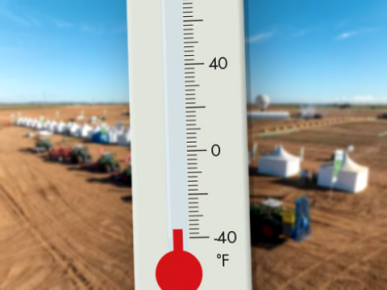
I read -36,°F
